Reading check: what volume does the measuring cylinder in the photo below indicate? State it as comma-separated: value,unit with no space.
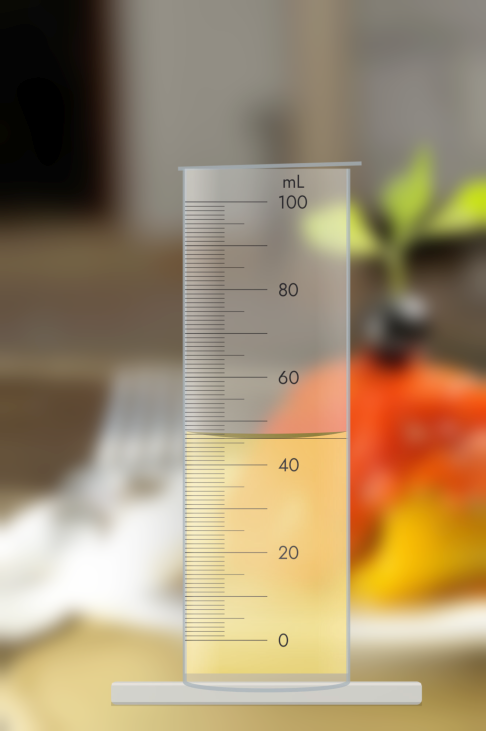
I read 46,mL
